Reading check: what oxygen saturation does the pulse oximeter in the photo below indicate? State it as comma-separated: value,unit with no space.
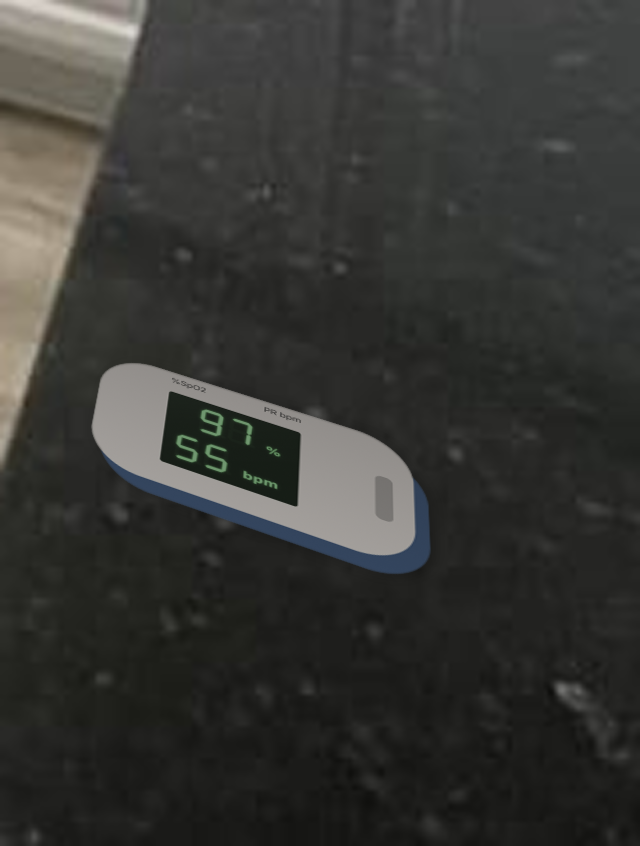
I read 97,%
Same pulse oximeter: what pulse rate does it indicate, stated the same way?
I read 55,bpm
